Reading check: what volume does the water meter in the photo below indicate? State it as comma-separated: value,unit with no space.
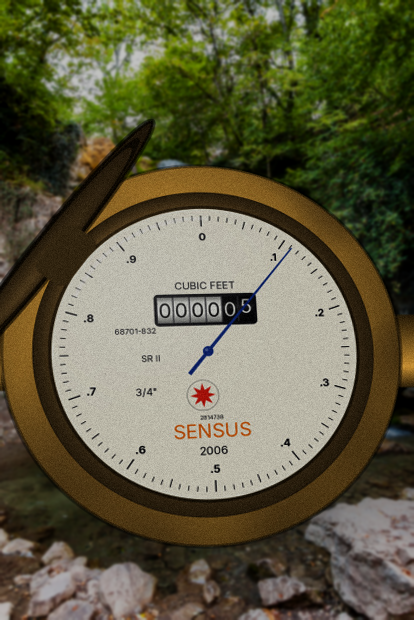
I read 5.11,ft³
